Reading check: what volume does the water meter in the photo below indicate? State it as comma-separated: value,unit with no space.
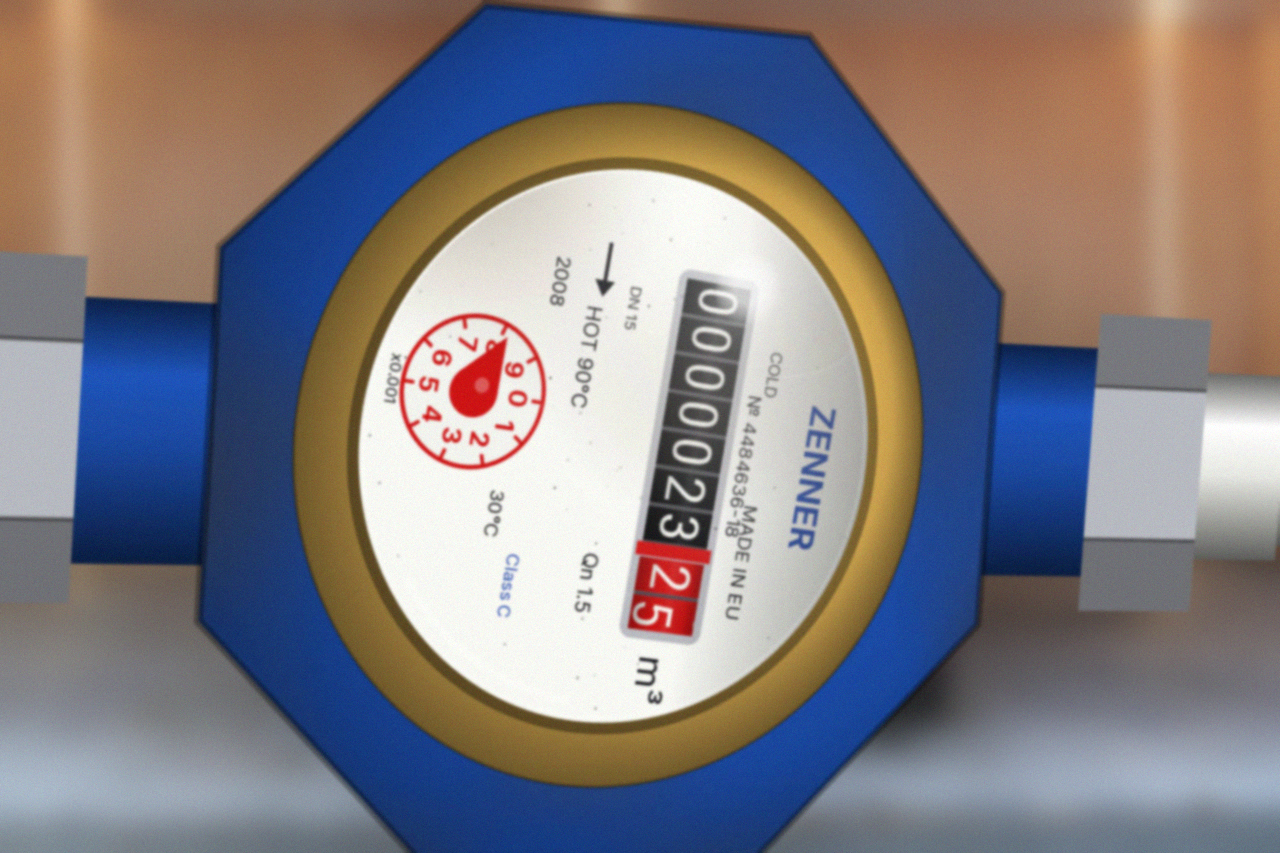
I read 23.248,m³
